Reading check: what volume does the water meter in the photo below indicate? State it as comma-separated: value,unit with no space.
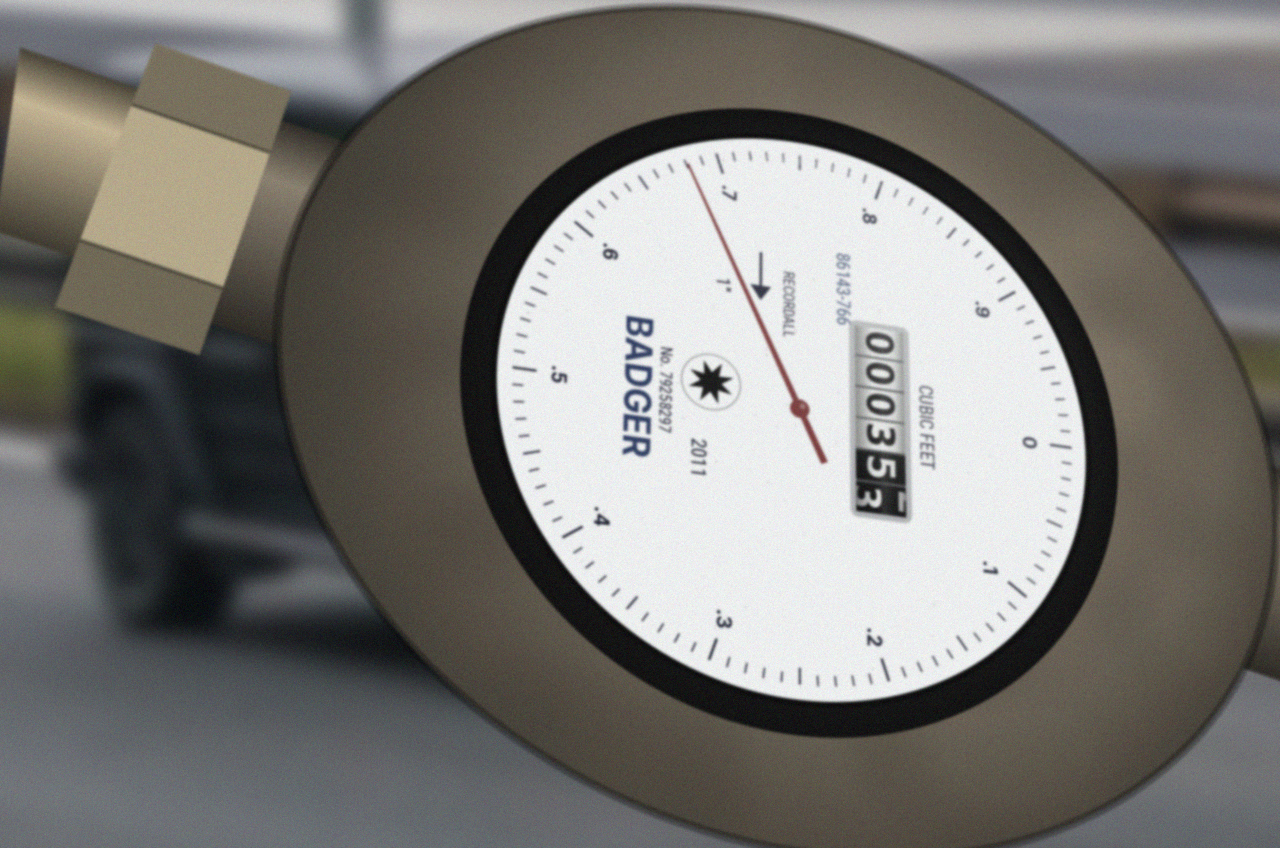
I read 352.68,ft³
